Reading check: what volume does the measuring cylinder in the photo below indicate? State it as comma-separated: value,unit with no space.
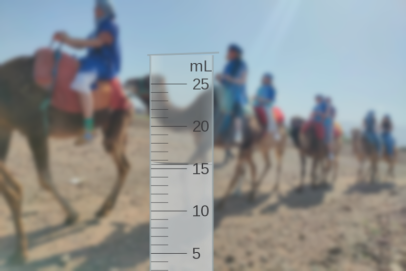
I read 15.5,mL
